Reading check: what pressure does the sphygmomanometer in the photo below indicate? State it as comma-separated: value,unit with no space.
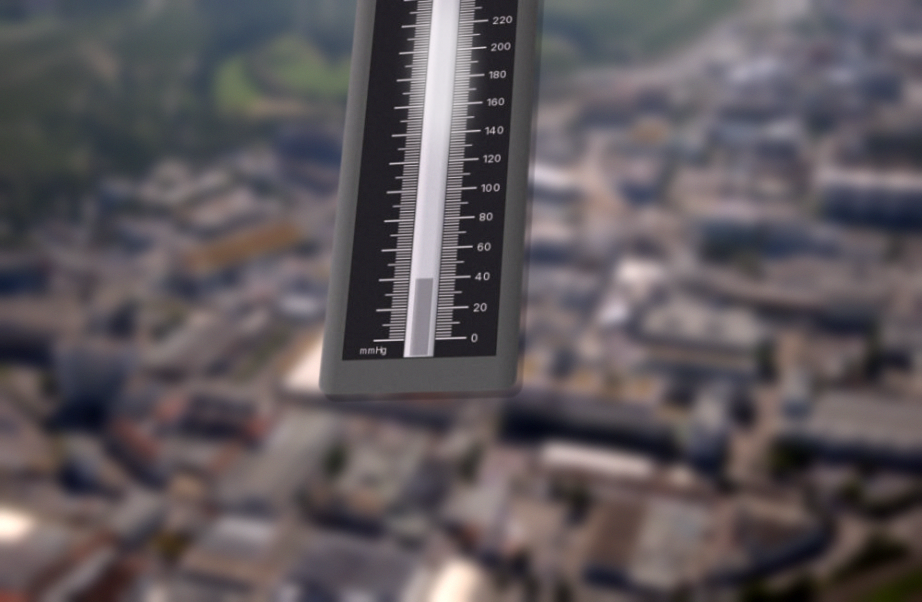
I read 40,mmHg
